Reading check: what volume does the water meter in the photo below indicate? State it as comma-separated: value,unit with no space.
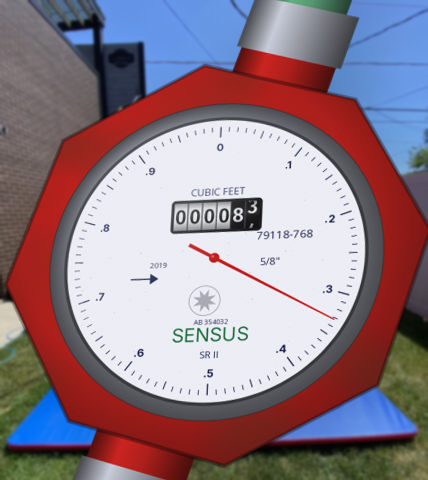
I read 83.33,ft³
